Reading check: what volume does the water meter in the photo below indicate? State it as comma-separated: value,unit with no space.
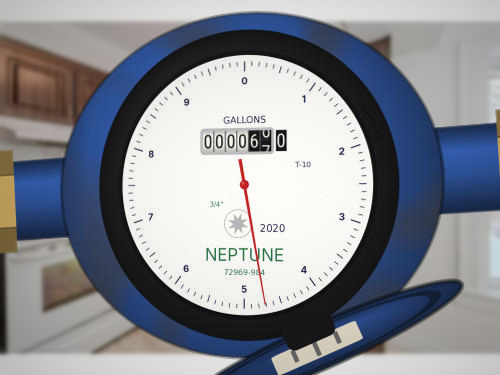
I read 664.7,gal
